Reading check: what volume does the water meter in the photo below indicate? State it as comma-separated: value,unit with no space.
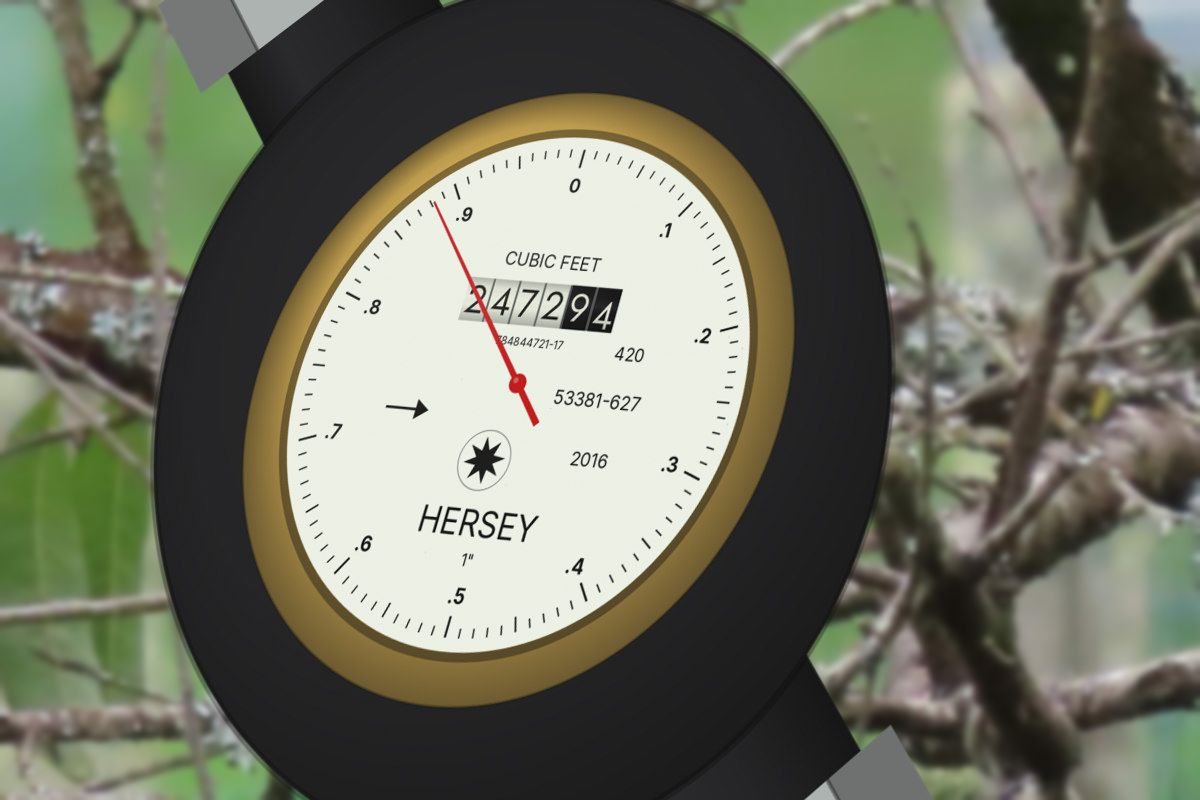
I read 247293.88,ft³
